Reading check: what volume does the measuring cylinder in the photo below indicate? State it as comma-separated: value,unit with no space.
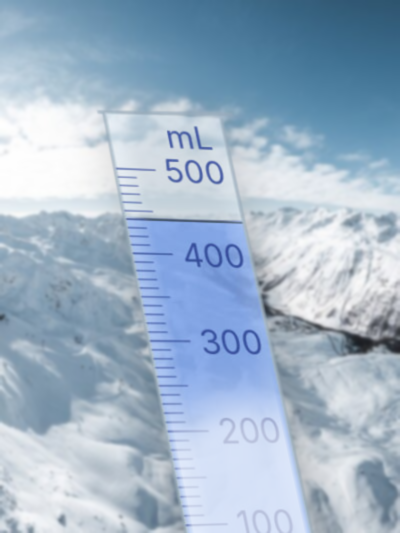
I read 440,mL
